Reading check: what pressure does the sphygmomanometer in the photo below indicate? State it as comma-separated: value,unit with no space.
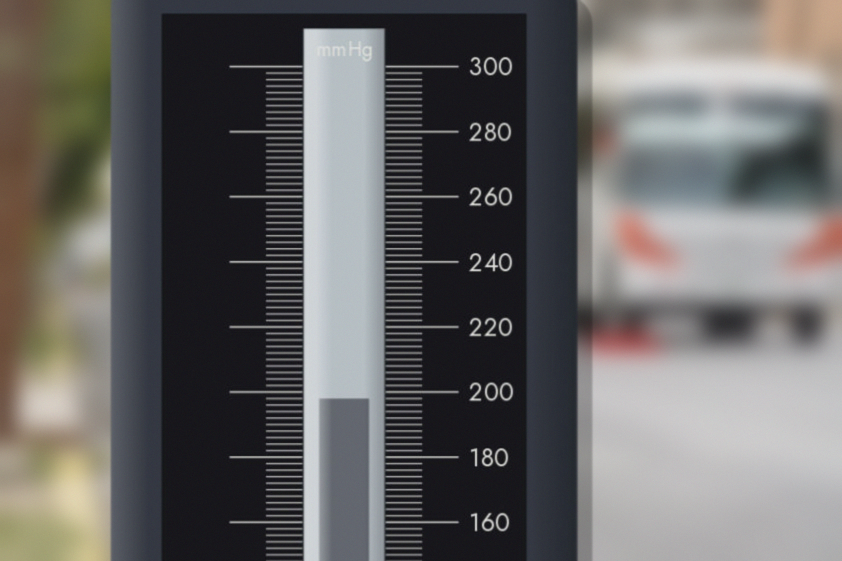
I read 198,mmHg
